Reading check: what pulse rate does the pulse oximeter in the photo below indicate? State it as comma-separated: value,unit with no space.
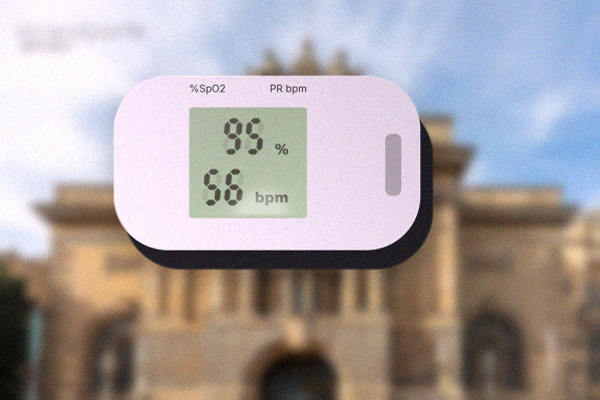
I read 56,bpm
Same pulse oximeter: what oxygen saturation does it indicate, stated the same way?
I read 95,%
